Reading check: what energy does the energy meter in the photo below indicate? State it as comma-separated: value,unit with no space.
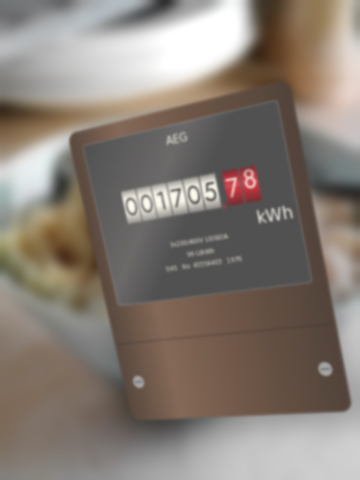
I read 1705.78,kWh
